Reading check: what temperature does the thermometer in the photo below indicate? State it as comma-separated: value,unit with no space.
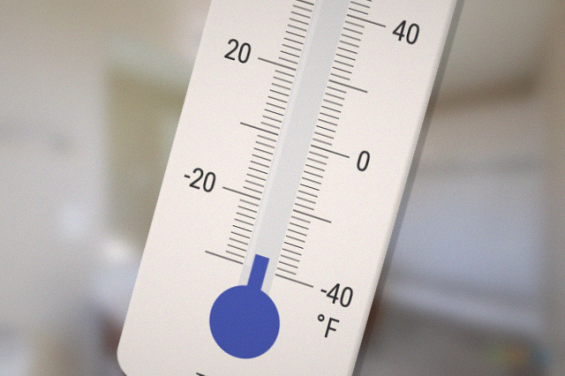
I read -36,°F
